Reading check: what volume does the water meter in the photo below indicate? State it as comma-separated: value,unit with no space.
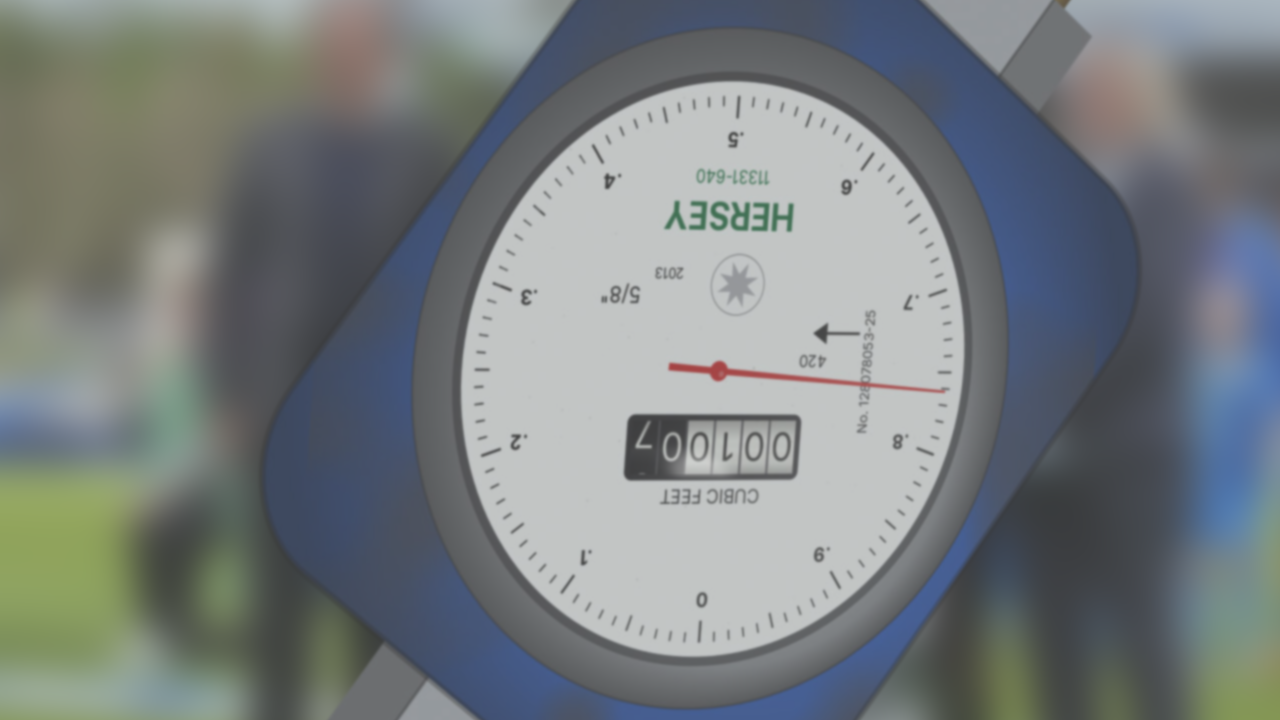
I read 1006.76,ft³
